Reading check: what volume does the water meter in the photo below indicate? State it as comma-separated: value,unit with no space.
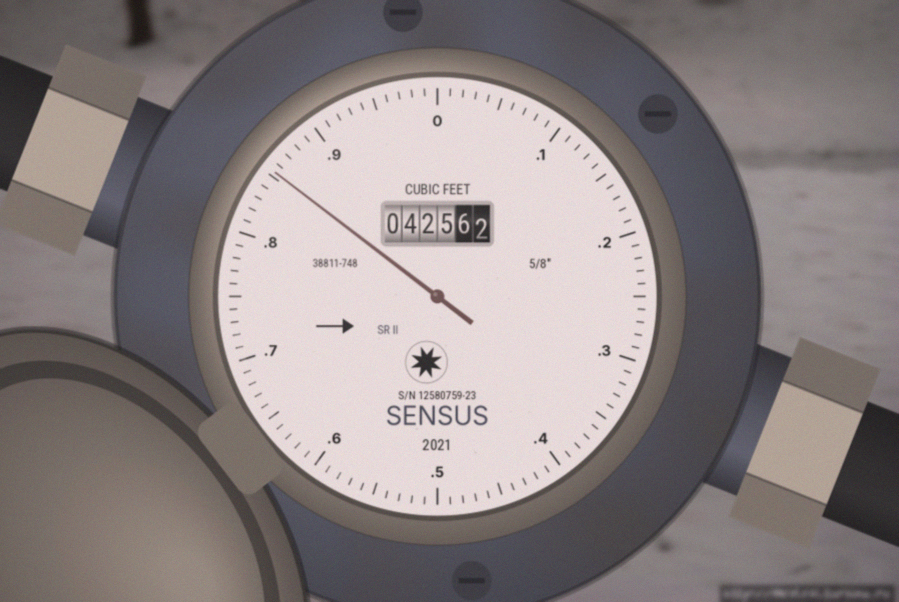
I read 42561.85,ft³
